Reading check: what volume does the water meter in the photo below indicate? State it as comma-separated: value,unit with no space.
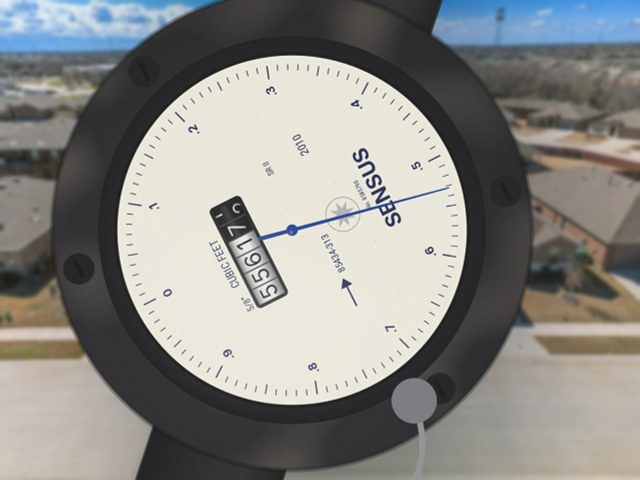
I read 556171.53,ft³
